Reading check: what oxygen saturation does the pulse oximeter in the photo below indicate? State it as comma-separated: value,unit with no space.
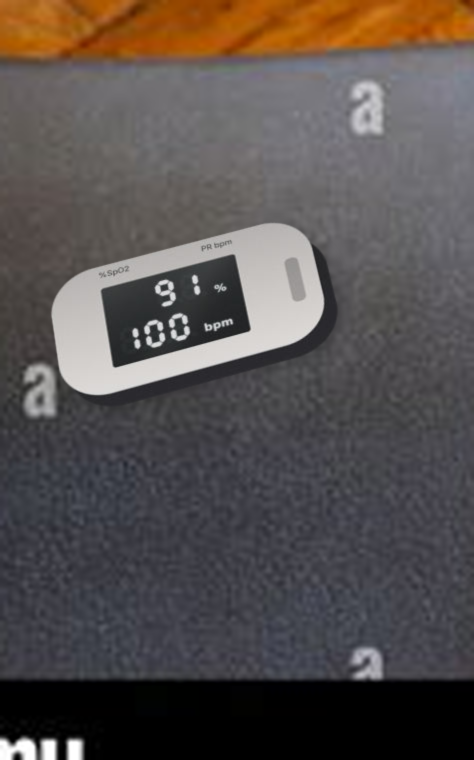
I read 91,%
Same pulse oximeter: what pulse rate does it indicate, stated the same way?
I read 100,bpm
